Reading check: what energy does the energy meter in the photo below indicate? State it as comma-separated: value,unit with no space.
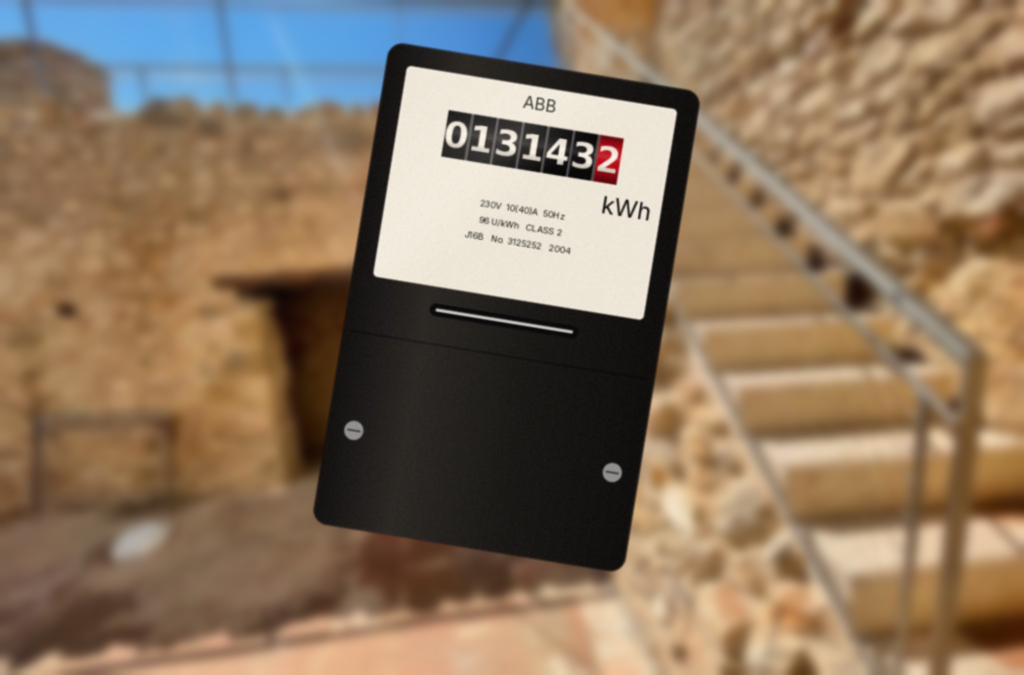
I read 13143.2,kWh
